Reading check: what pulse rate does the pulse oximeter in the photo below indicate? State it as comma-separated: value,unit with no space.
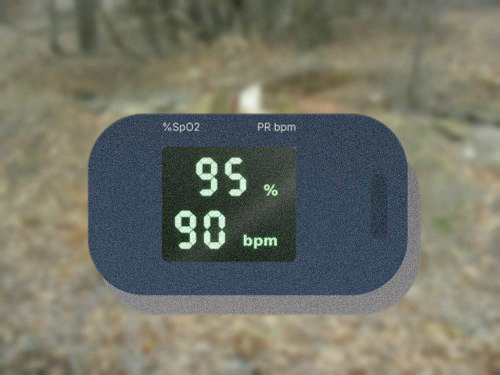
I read 90,bpm
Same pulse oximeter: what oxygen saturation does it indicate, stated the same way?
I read 95,%
